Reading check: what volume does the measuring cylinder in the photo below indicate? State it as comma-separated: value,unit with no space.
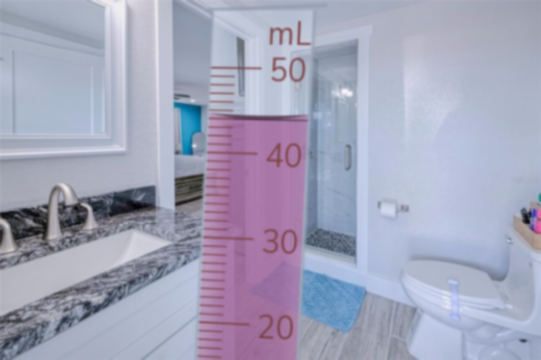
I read 44,mL
